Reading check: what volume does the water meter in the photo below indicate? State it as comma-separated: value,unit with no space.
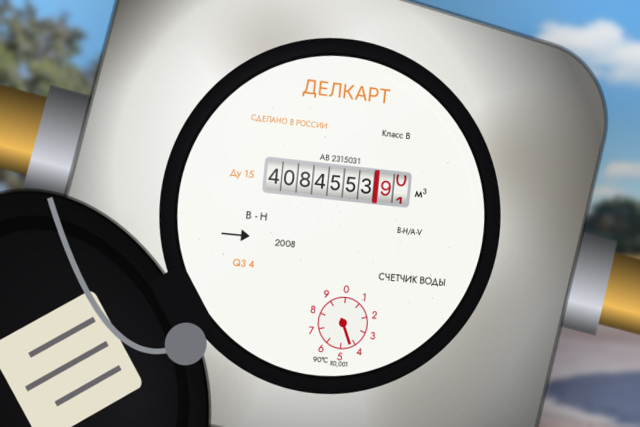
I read 4084553.904,m³
